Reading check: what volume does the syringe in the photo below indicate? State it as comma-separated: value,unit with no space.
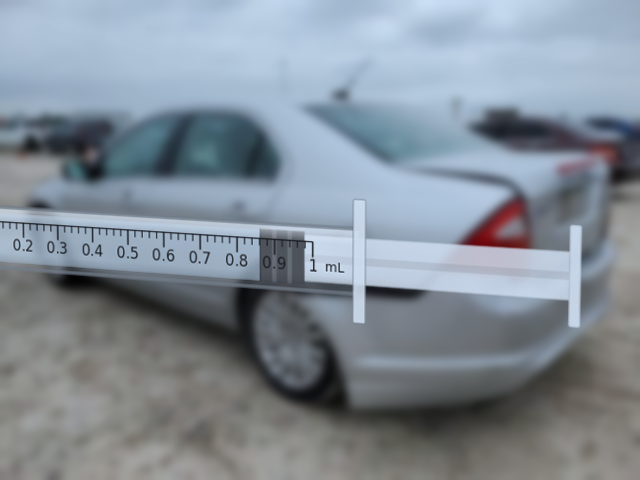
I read 0.86,mL
